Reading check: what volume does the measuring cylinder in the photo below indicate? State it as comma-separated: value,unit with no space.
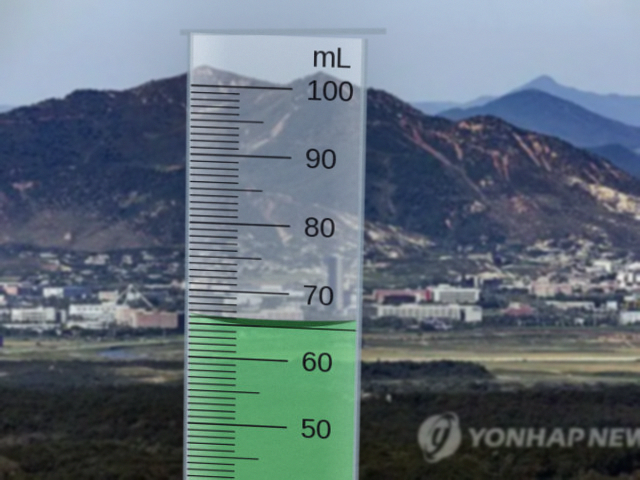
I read 65,mL
